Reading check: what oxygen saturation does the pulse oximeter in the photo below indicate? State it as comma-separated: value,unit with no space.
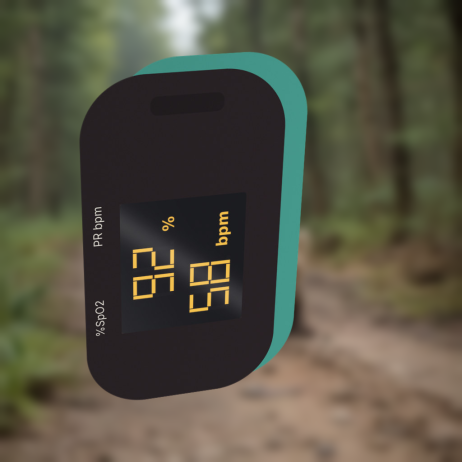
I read 92,%
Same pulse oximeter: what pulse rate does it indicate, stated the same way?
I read 58,bpm
